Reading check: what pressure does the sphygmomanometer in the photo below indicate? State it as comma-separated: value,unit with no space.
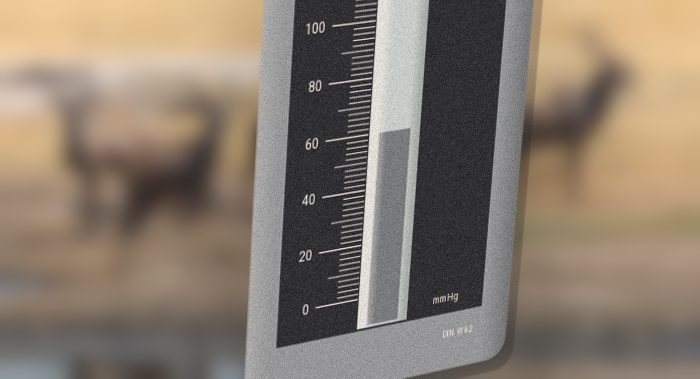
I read 60,mmHg
